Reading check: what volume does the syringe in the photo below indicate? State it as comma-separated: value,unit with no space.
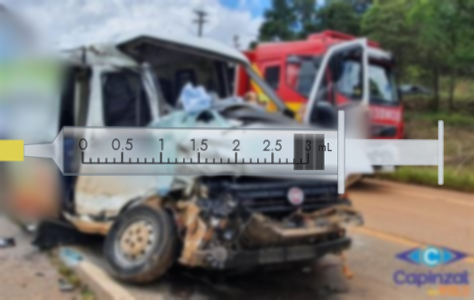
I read 2.8,mL
